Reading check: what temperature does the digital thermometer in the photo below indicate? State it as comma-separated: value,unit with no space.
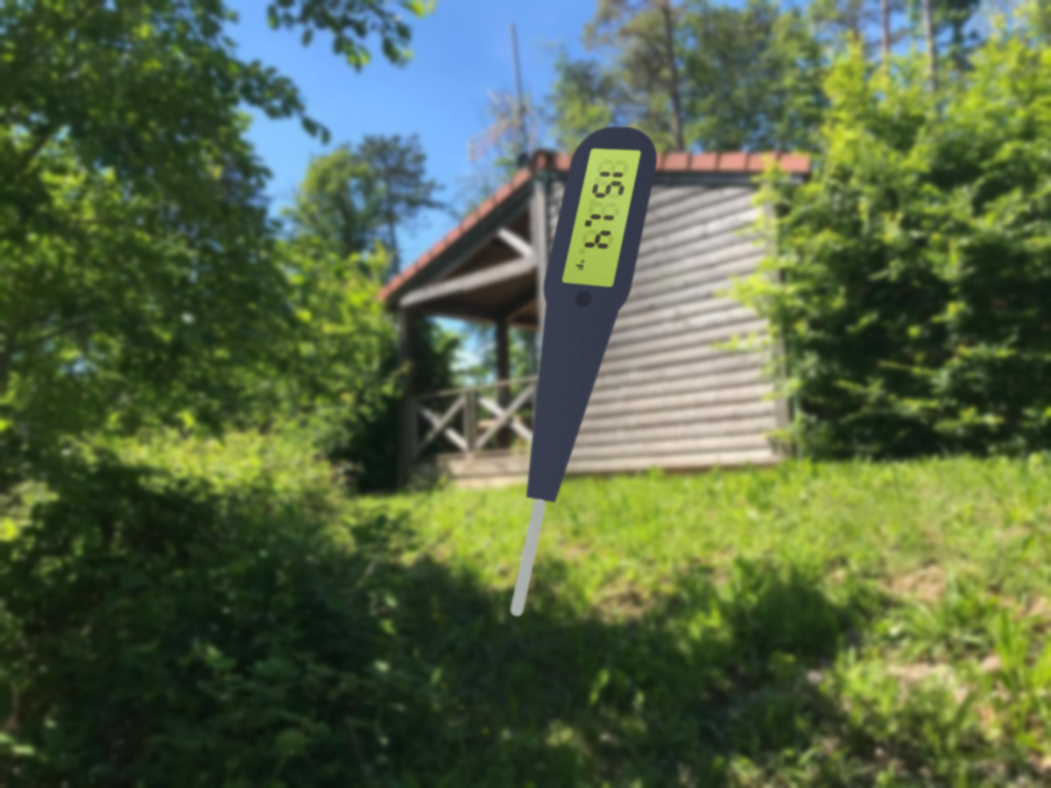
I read 151.4,°F
